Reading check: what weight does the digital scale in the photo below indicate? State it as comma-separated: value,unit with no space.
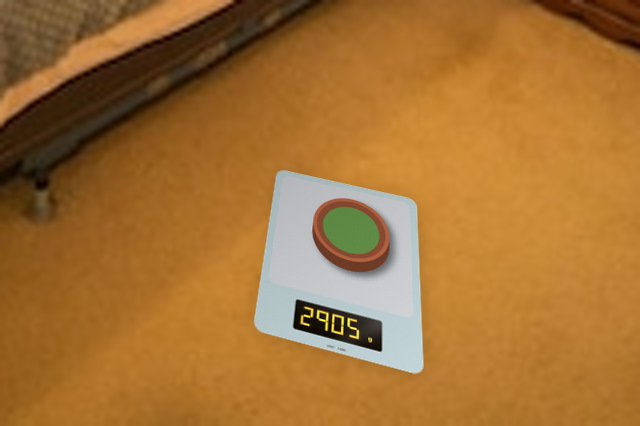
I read 2905,g
